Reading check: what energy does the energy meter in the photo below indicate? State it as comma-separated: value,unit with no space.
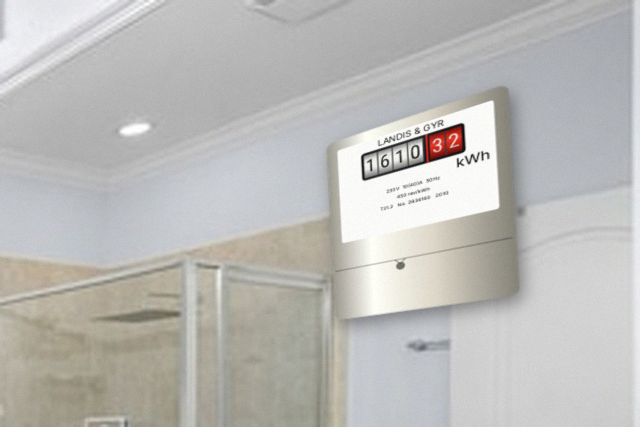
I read 1610.32,kWh
